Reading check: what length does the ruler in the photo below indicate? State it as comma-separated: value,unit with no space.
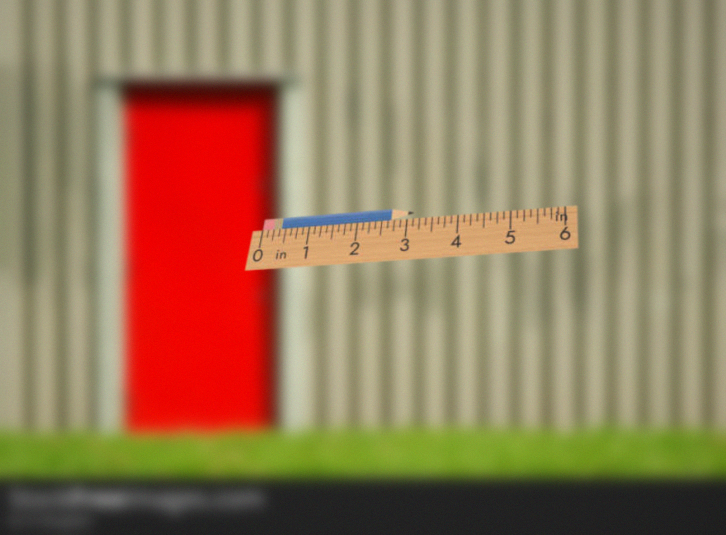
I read 3.125,in
